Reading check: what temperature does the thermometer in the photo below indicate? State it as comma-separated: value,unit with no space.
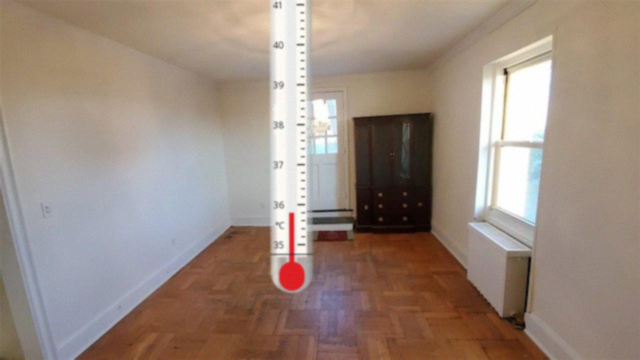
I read 35.8,°C
